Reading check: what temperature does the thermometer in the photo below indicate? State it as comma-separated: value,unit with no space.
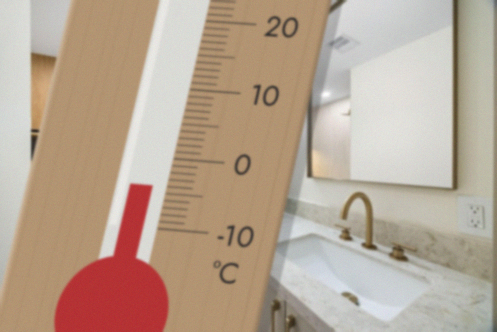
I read -4,°C
